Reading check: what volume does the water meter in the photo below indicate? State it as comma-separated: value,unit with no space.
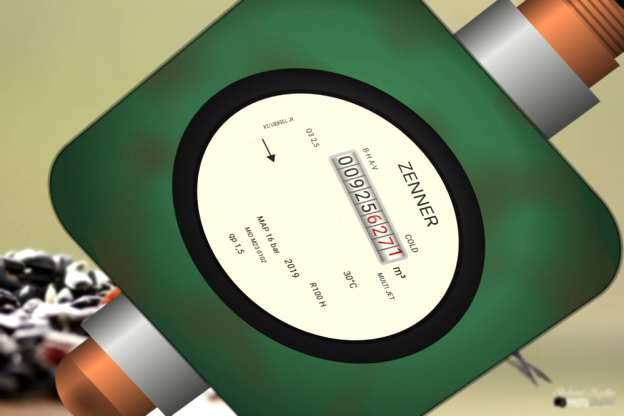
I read 925.6271,m³
